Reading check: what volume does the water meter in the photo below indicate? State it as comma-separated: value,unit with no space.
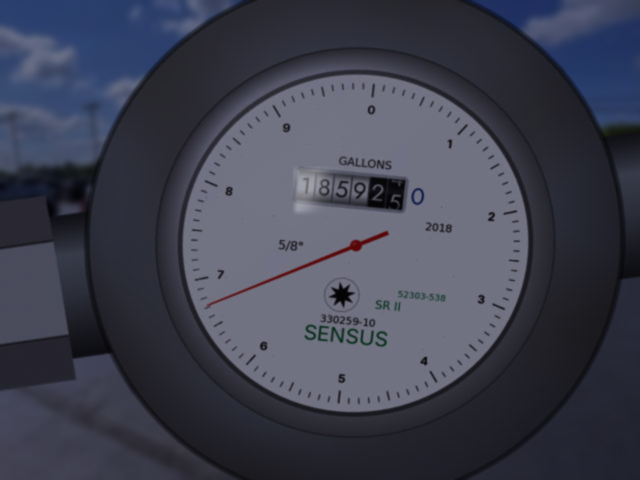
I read 1859246.7,gal
